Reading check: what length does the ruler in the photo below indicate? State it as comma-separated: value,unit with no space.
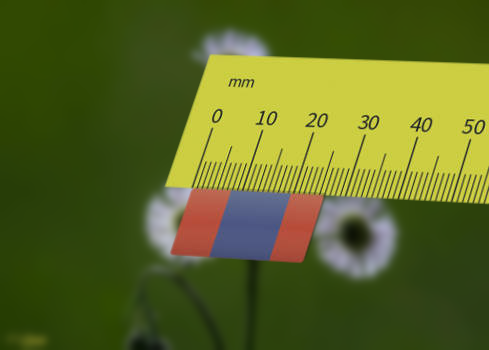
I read 26,mm
